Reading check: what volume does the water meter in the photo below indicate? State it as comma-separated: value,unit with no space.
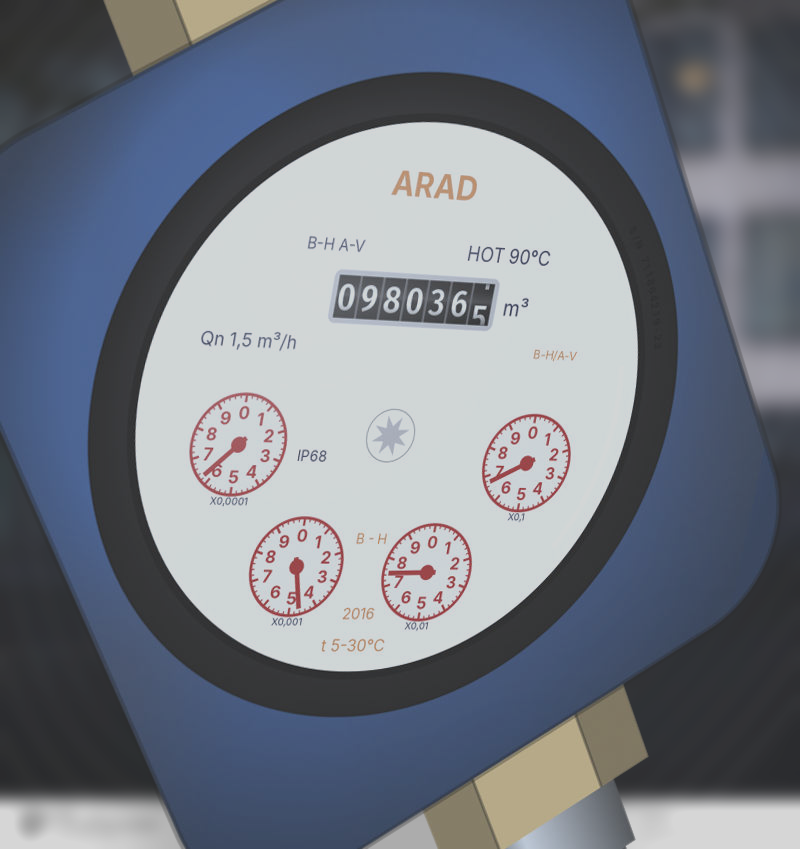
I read 980364.6746,m³
